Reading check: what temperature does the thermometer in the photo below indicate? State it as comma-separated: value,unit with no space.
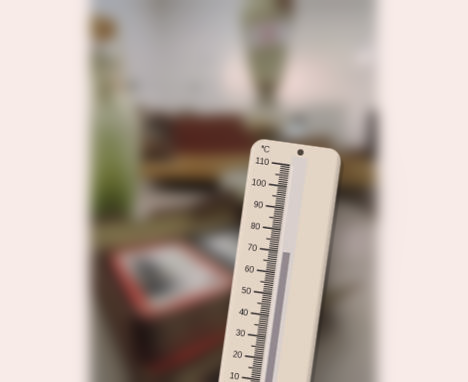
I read 70,°C
